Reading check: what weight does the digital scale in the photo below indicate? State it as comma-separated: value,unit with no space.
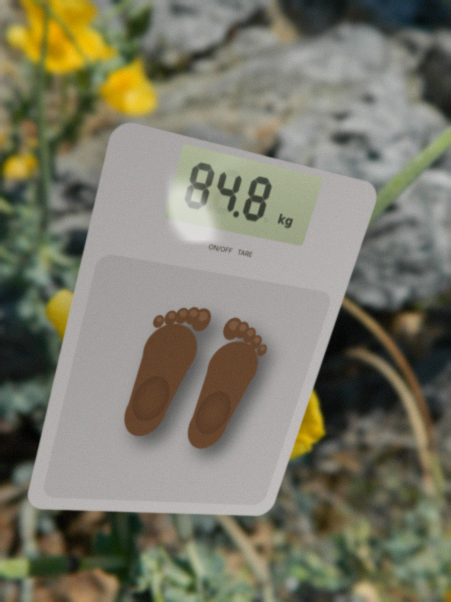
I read 84.8,kg
